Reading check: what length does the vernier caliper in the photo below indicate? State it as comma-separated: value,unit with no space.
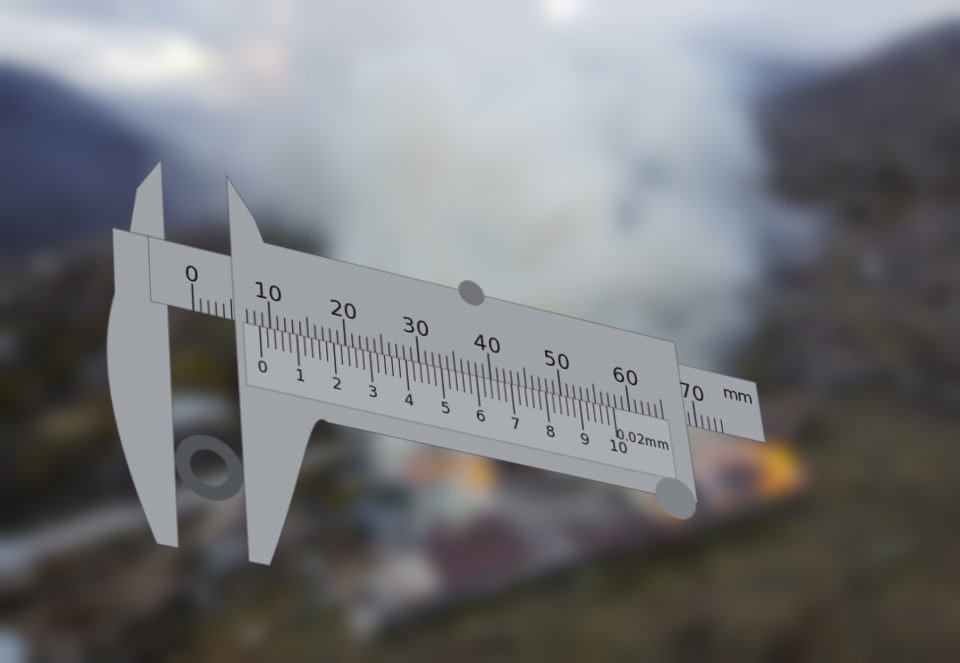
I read 8.6,mm
